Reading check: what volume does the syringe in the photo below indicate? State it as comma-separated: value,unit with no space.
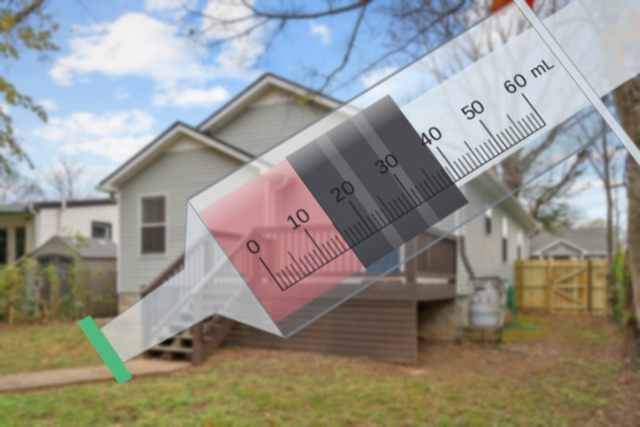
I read 15,mL
